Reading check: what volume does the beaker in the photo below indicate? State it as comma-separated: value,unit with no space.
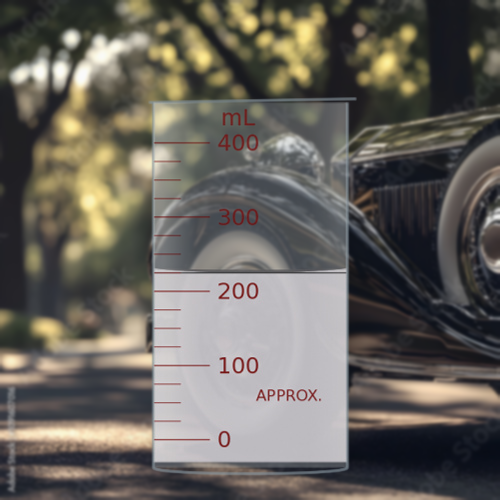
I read 225,mL
